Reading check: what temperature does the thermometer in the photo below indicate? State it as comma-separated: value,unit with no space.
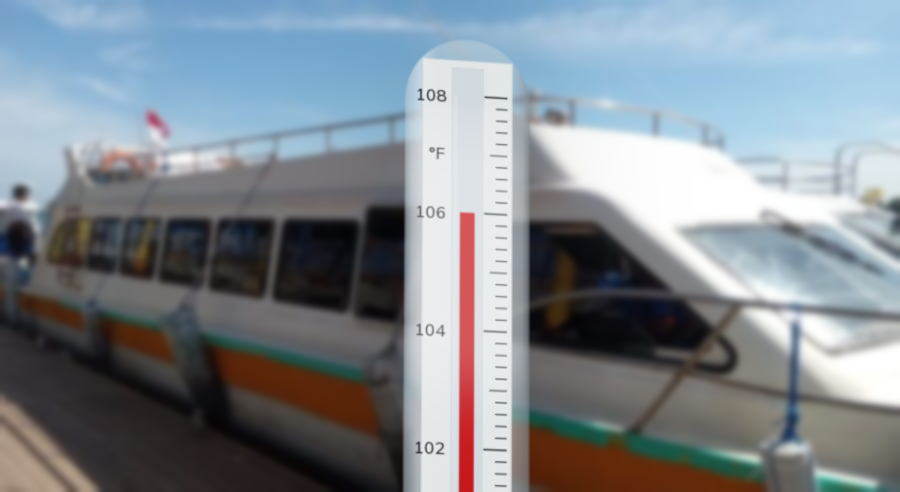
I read 106,°F
